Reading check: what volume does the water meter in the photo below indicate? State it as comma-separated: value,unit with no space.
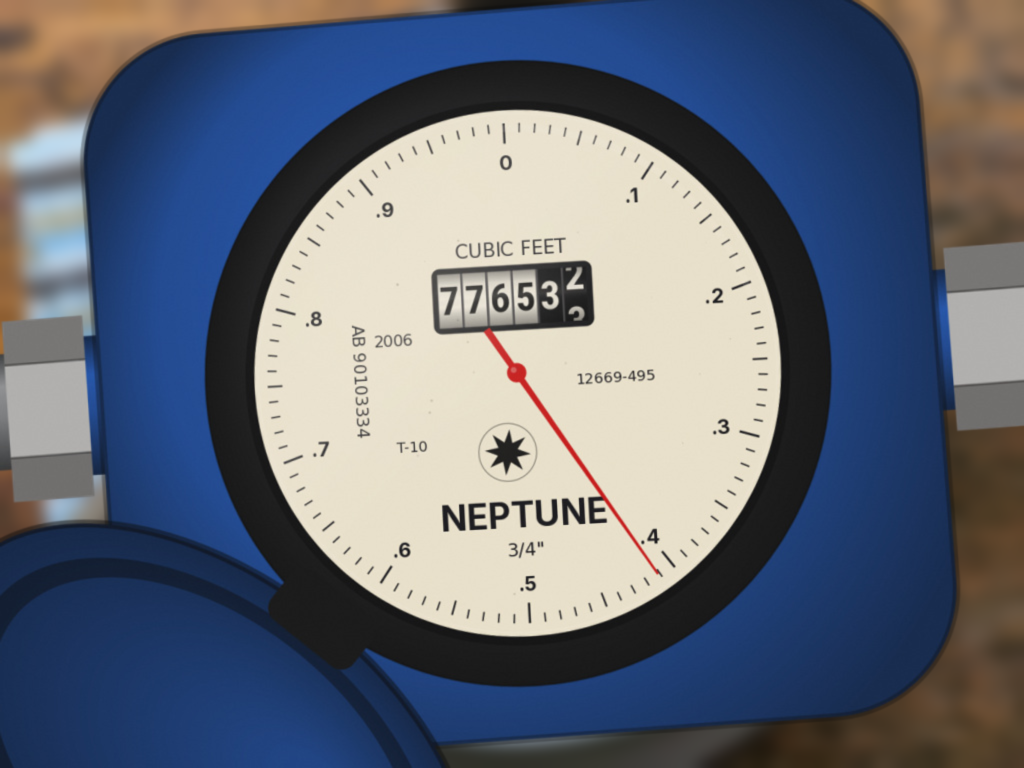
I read 776532.41,ft³
